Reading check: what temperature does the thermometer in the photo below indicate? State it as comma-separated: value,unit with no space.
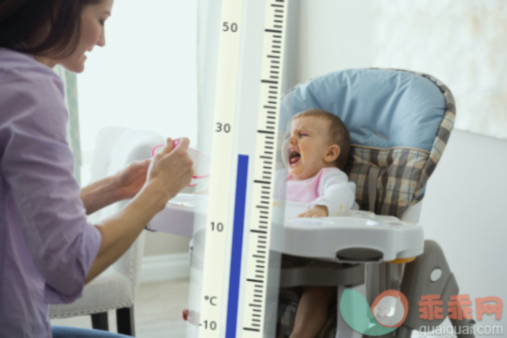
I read 25,°C
